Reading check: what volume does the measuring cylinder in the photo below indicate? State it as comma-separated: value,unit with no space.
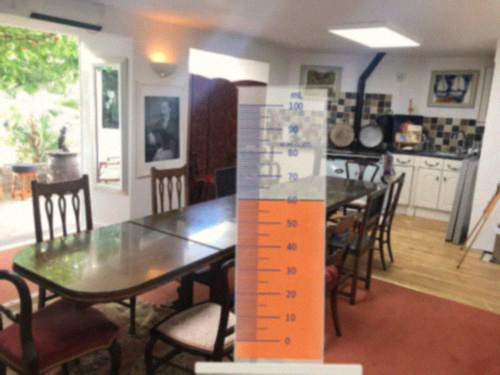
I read 60,mL
